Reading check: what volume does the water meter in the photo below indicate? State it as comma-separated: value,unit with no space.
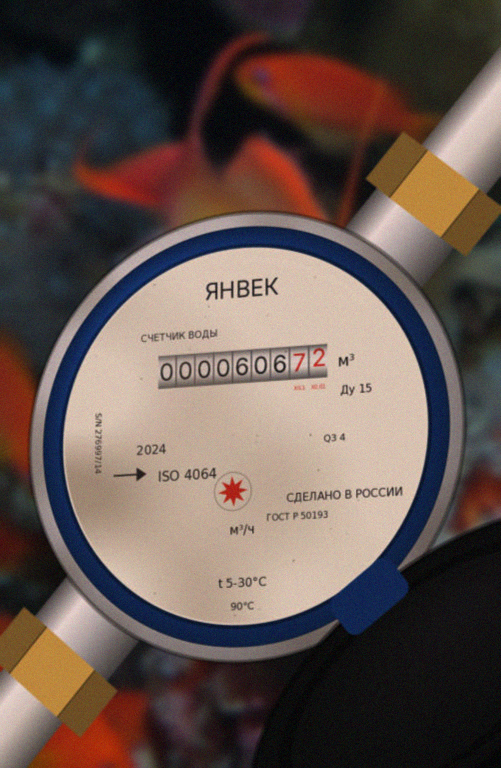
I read 606.72,m³
